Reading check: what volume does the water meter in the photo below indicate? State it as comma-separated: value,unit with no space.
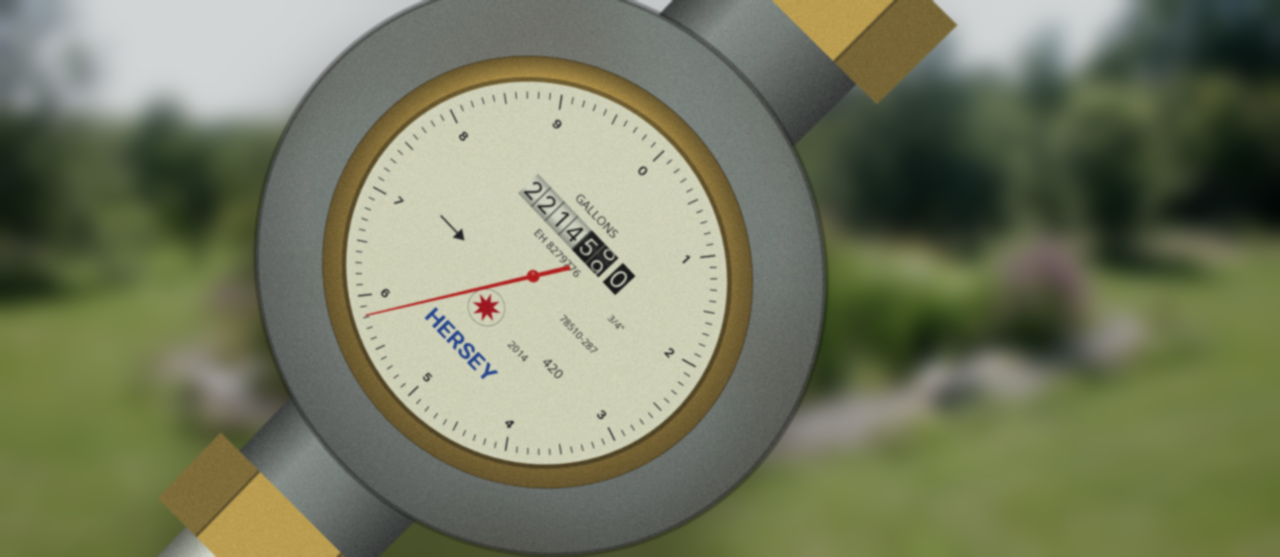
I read 2214585.8,gal
